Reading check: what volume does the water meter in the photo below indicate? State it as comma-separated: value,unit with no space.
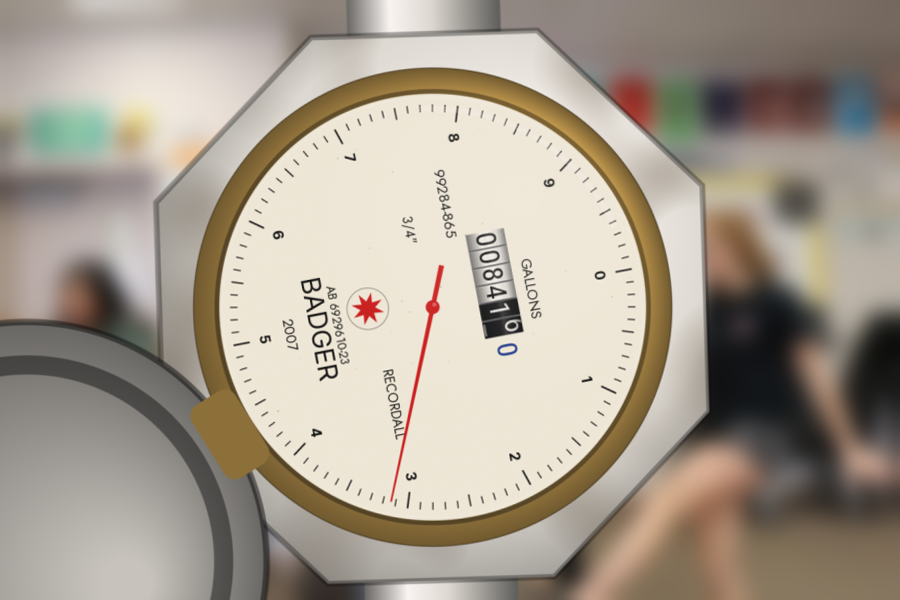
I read 84163.1,gal
